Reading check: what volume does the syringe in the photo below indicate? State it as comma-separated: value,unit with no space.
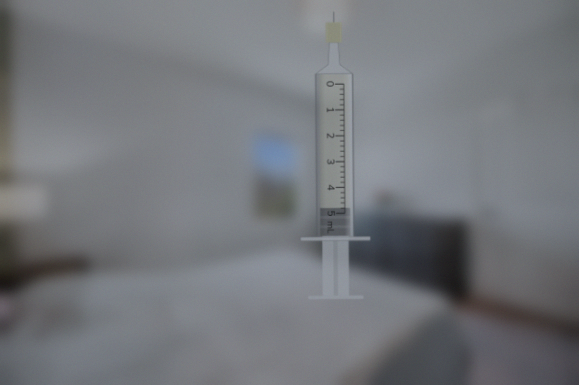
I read 4.8,mL
